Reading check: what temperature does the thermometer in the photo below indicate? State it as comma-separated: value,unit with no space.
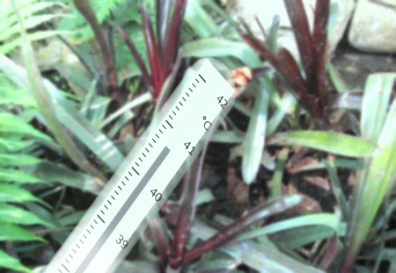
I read 40.7,°C
